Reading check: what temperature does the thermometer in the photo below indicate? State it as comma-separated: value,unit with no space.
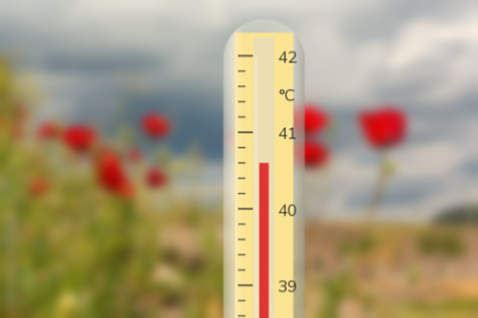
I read 40.6,°C
